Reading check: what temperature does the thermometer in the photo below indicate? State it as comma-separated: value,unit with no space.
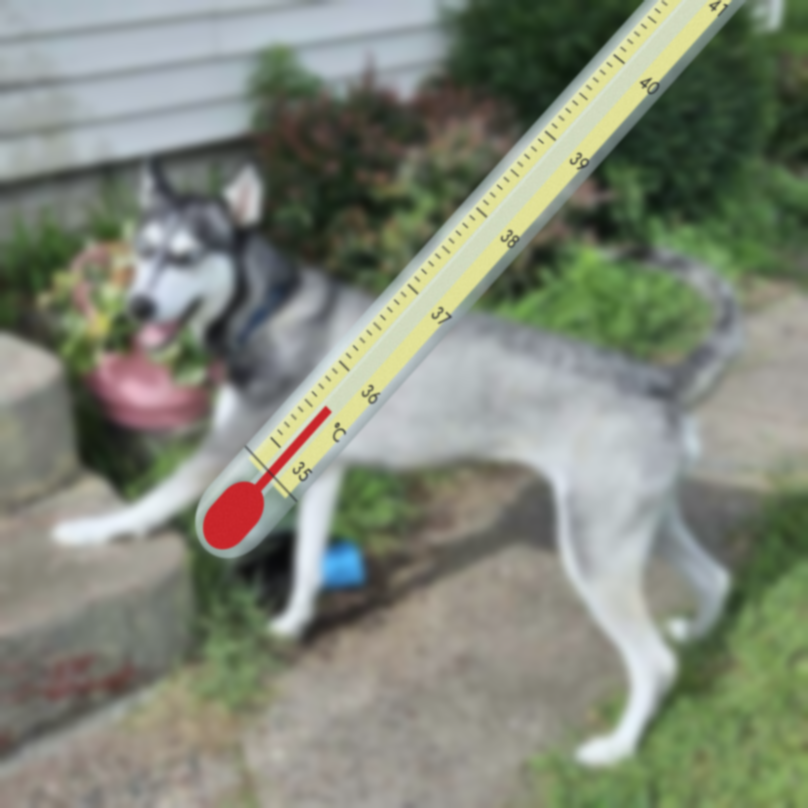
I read 35.6,°C
